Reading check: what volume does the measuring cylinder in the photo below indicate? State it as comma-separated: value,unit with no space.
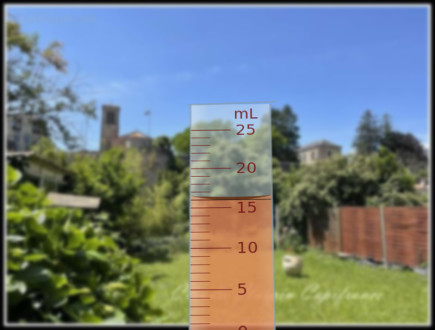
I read 16,mL
